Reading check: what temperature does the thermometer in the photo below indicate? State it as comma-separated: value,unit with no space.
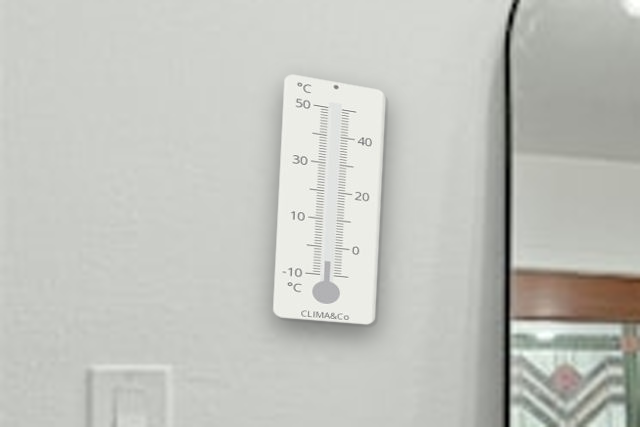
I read -5,°C
